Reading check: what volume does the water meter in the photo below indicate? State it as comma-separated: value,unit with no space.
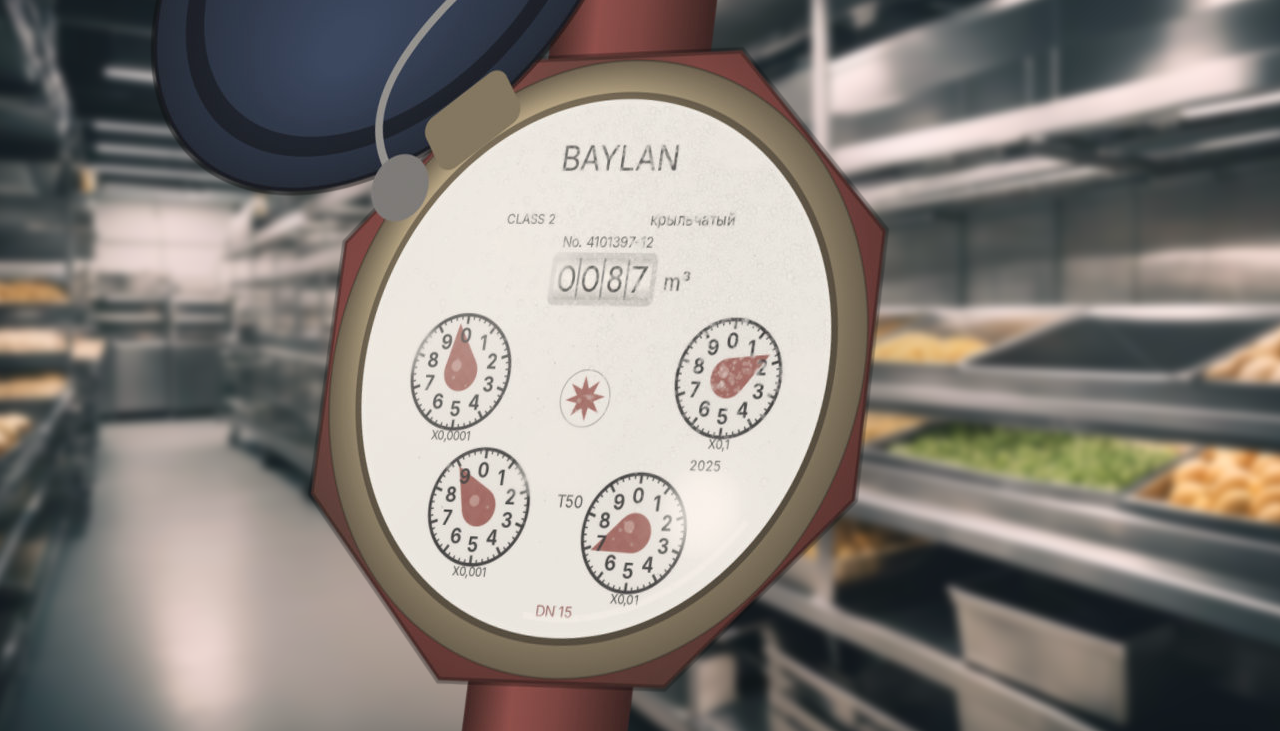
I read 87.1689,m³
